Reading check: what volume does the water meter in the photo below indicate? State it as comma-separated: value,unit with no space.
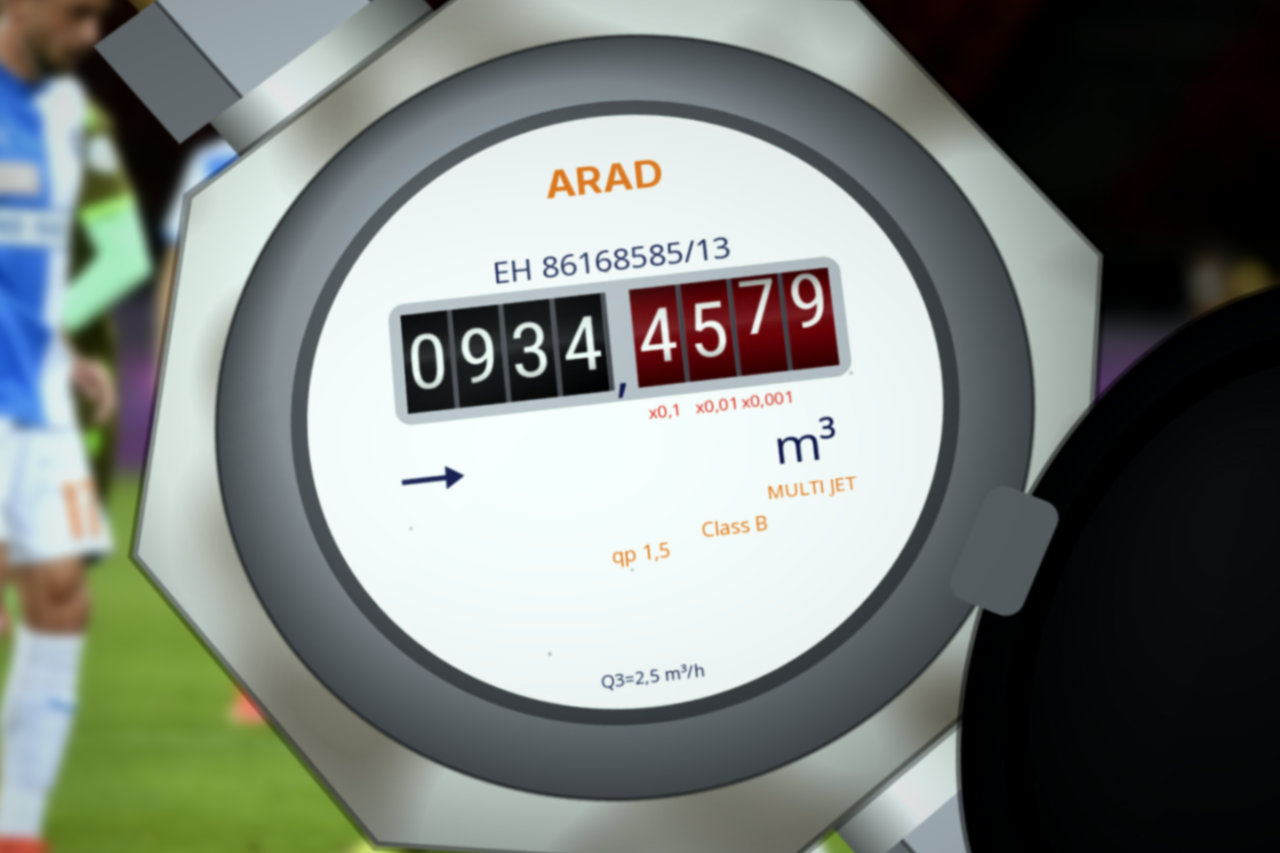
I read 934.4579,m³
